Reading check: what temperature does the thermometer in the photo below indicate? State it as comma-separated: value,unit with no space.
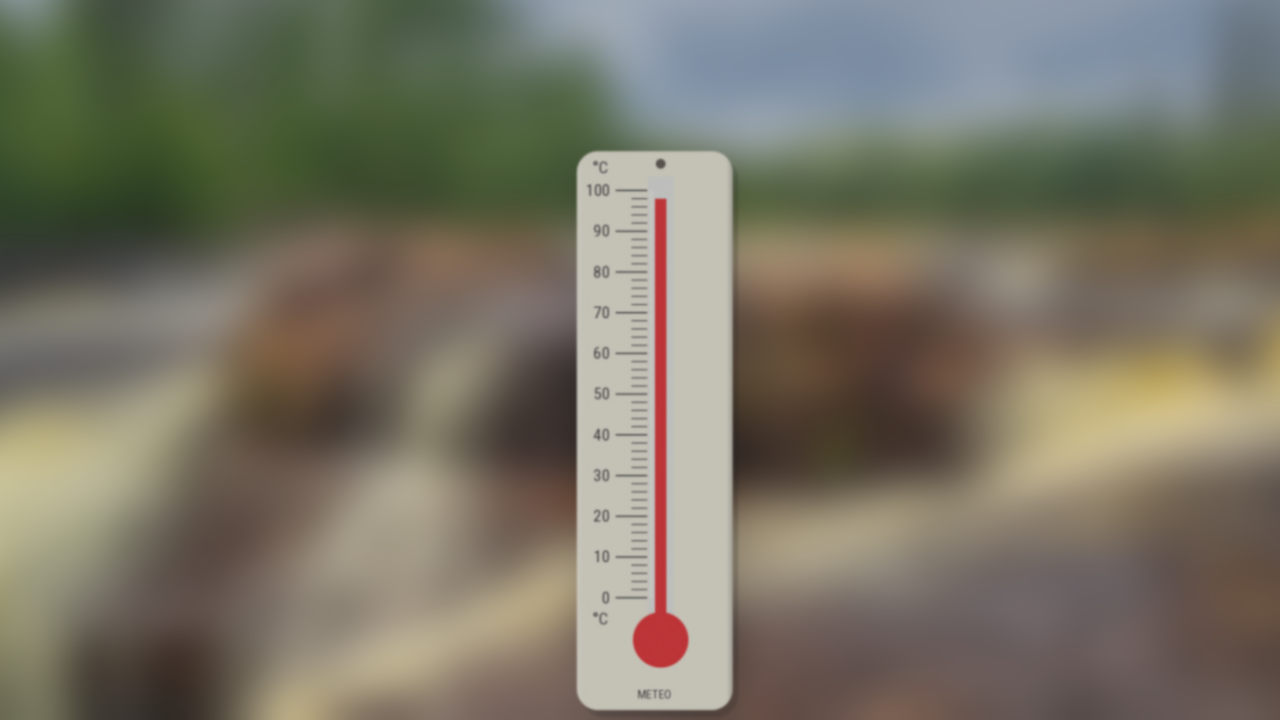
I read 98,°C
